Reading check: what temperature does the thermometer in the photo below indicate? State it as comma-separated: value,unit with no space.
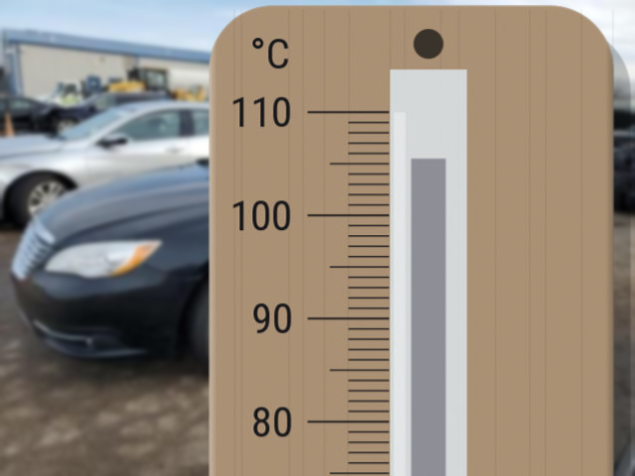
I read 105.5,°C
